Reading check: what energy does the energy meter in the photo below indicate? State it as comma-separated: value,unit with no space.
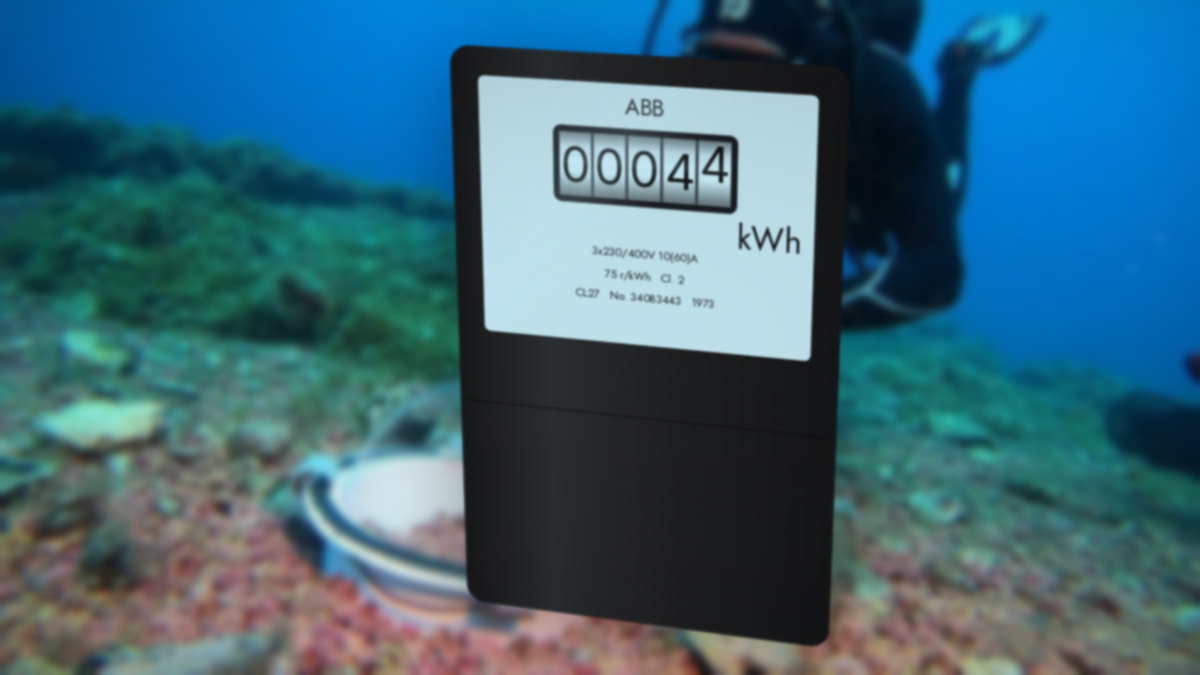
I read 44,kWh
